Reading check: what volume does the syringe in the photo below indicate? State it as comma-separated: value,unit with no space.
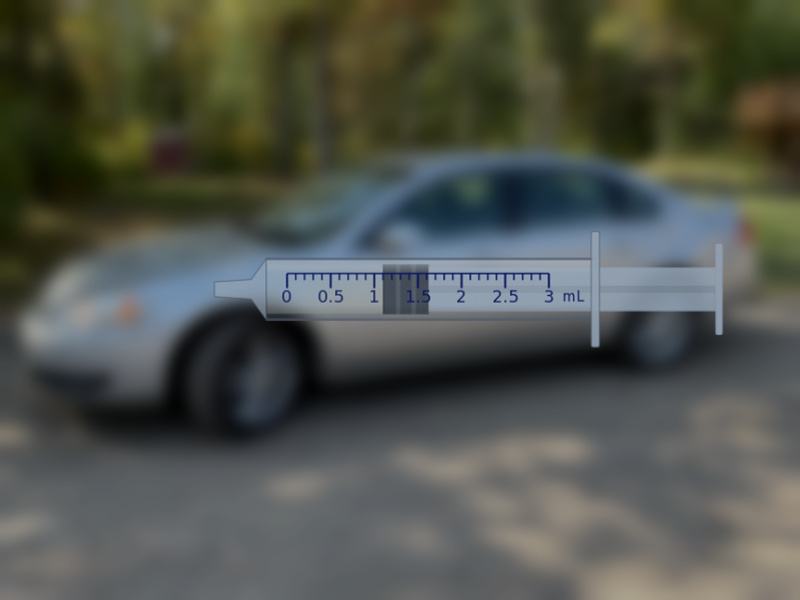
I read 1.1,mL
